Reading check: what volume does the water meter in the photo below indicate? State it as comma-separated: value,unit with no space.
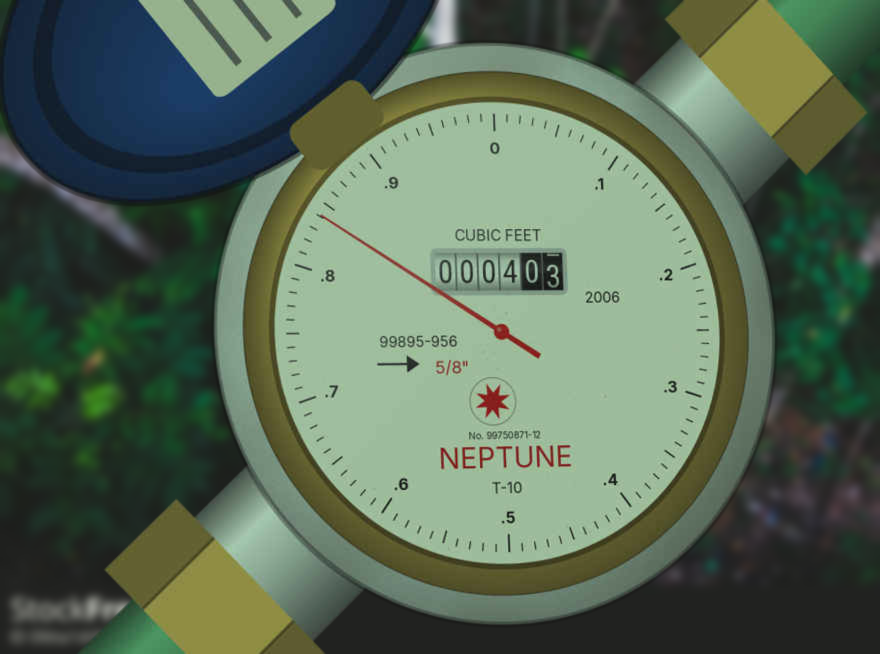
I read 402.84,ft³
